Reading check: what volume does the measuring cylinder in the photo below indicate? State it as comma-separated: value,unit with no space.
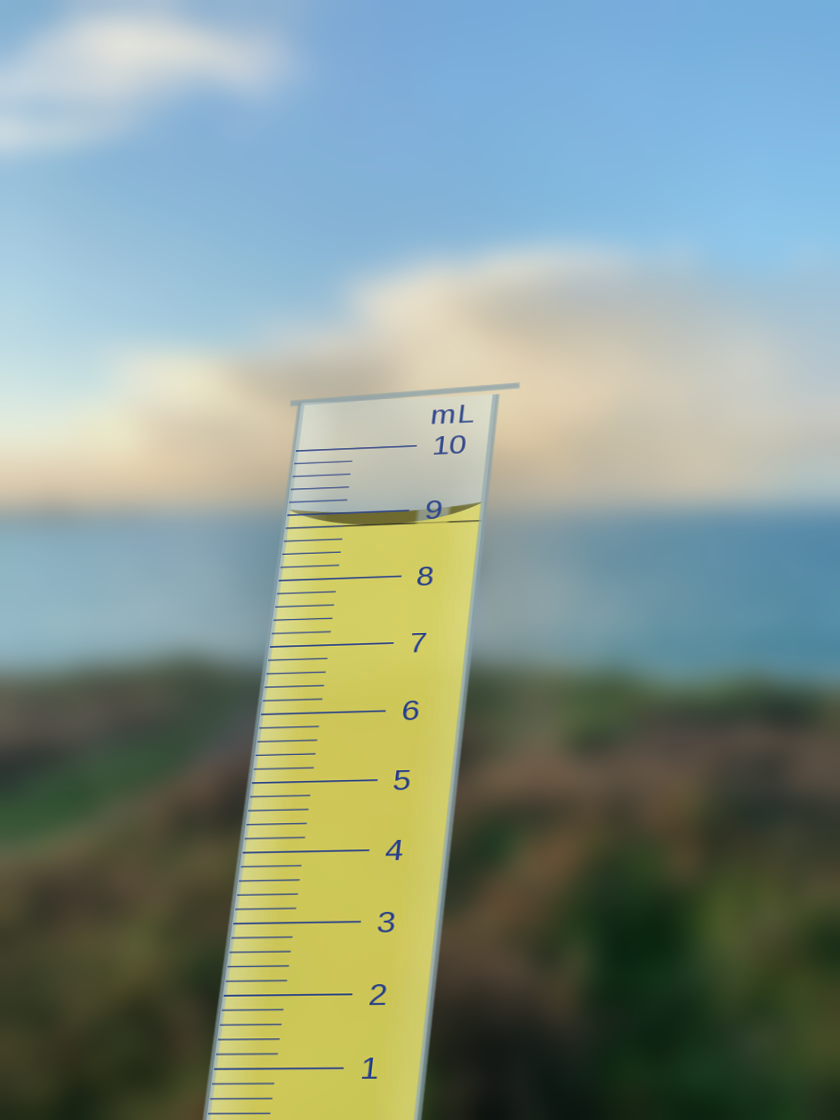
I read 8.8,mL
